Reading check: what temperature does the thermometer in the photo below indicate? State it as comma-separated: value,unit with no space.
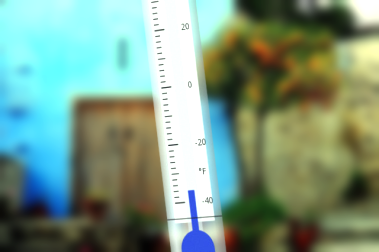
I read -36,°F
